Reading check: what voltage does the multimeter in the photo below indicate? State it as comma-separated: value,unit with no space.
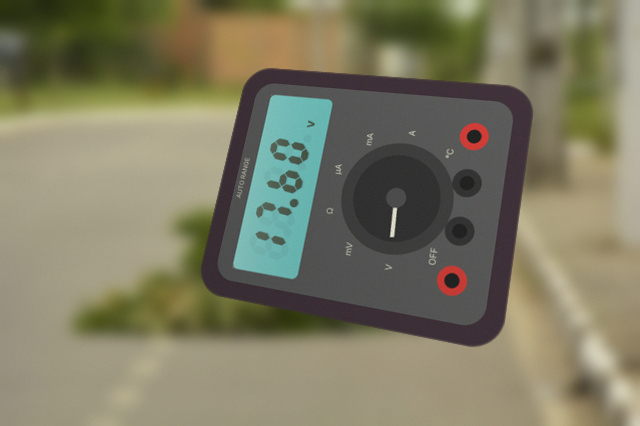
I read 17.60,V
